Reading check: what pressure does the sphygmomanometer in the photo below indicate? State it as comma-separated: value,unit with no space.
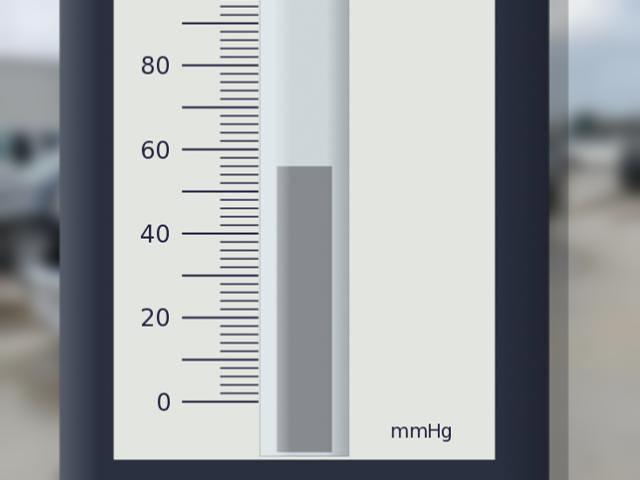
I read 56,mmHg
